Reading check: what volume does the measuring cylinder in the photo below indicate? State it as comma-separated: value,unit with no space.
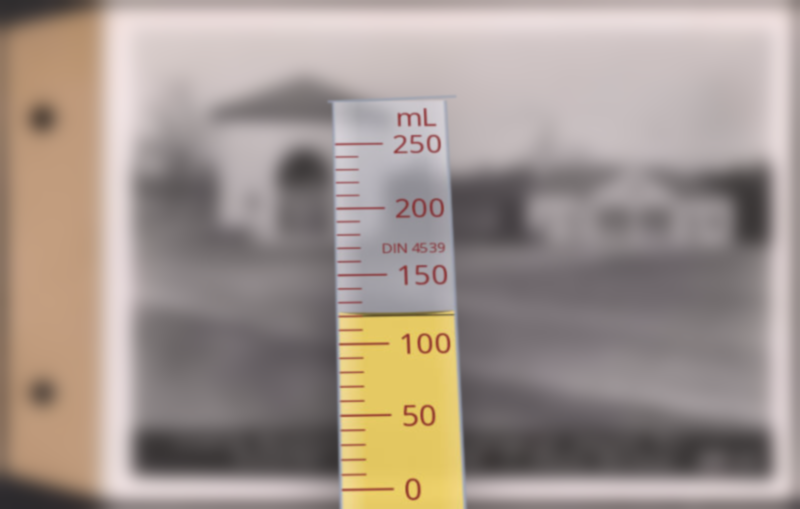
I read 120,mL
